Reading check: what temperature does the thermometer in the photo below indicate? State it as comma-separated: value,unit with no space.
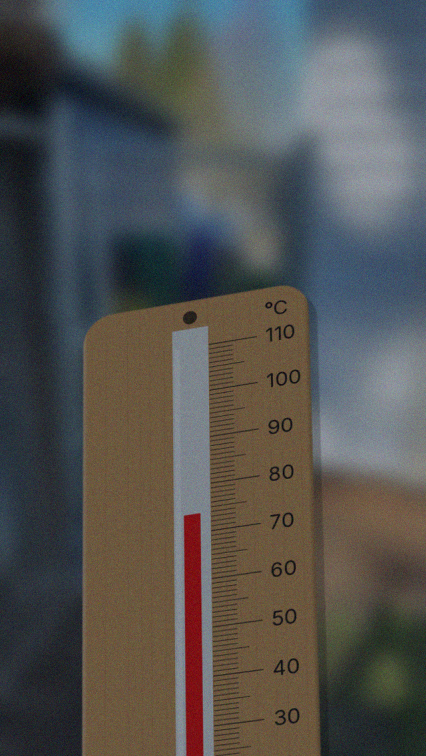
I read 74,°C
